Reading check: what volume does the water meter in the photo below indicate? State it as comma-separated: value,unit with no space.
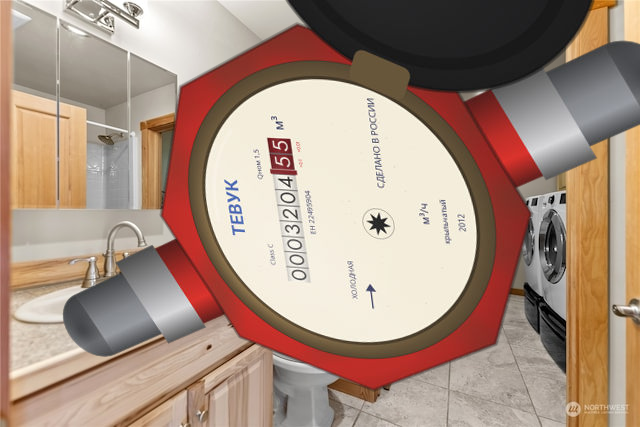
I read 3204.55,m³
